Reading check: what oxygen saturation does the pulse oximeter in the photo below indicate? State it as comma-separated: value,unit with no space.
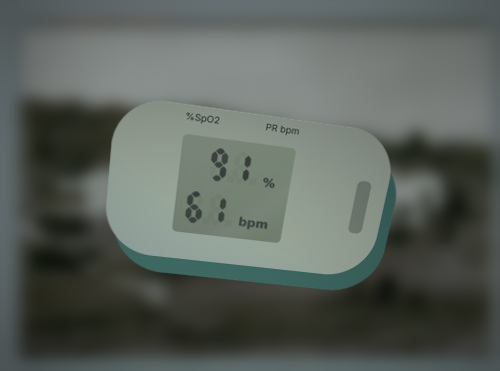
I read 91,%
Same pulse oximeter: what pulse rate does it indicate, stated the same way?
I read 61,bpm
